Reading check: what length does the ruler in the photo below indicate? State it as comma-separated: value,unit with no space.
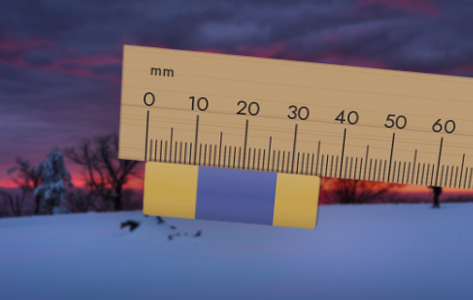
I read 36,mm
